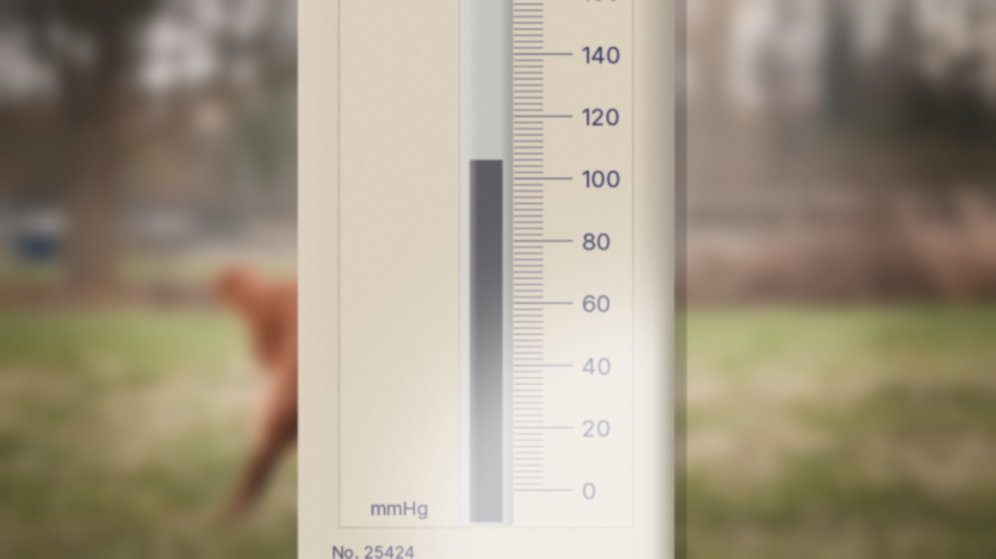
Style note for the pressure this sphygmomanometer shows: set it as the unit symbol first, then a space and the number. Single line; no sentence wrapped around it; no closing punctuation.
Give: mmHg 106
